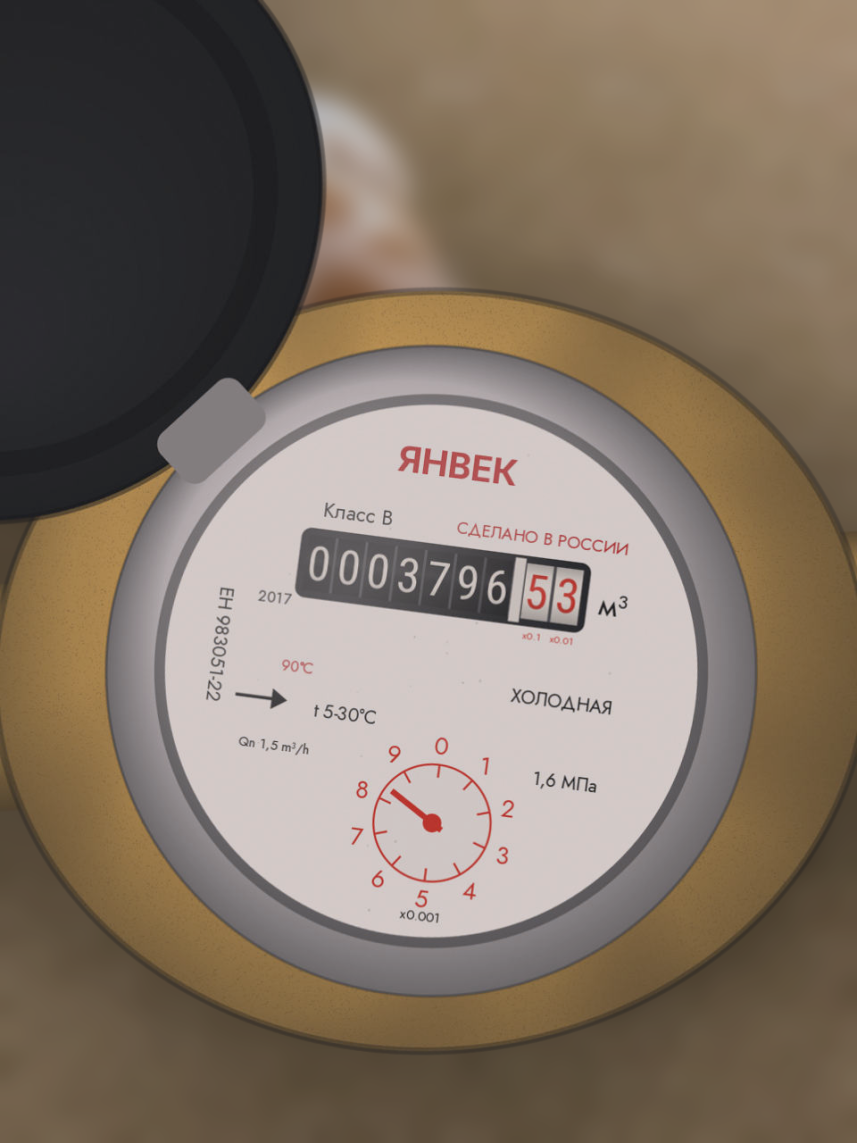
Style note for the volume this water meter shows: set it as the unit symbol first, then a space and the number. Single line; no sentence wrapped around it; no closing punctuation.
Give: m³ 3796.538
